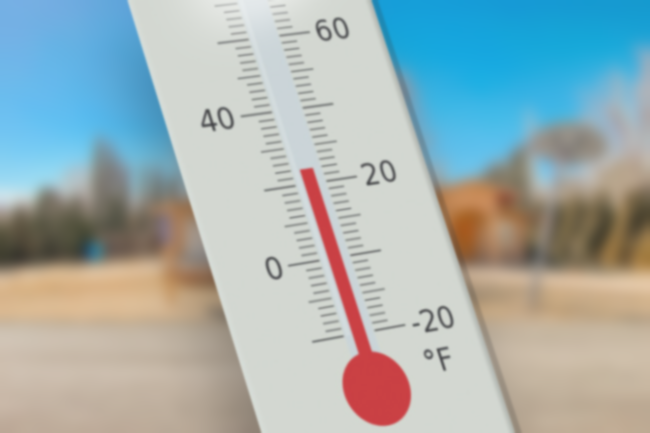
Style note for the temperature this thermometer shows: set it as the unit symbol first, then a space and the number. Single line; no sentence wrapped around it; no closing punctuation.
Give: °F 24
